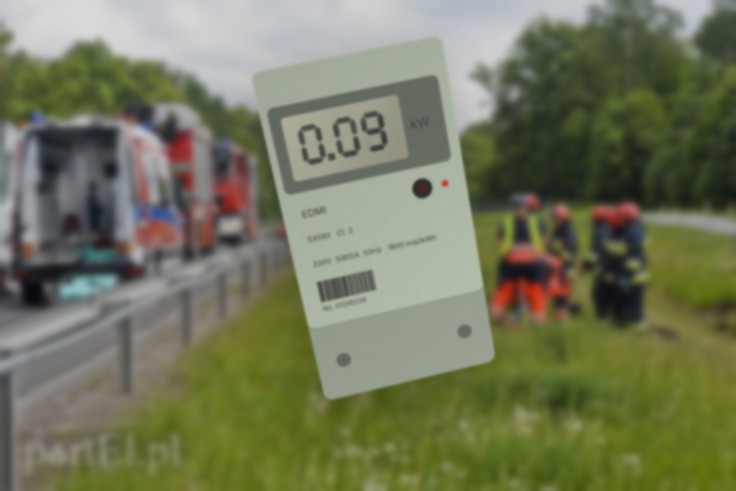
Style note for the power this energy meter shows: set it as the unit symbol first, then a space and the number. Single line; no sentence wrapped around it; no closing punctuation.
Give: kW 0.09
